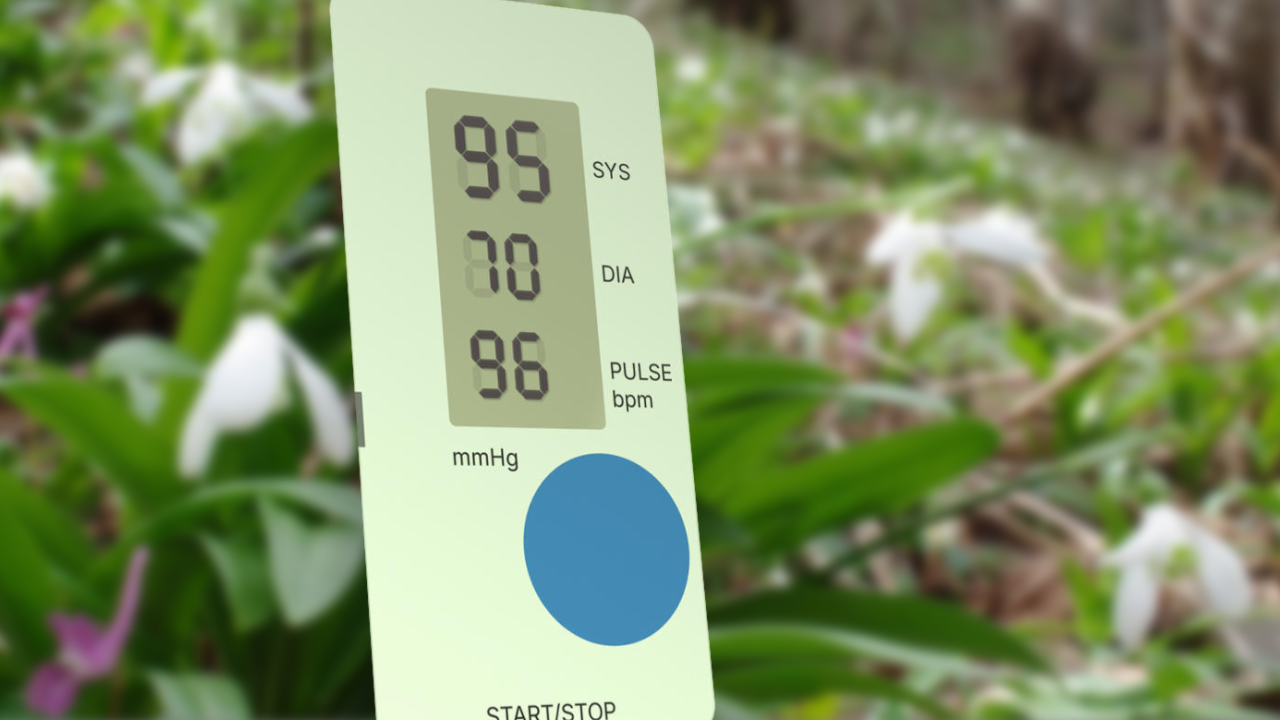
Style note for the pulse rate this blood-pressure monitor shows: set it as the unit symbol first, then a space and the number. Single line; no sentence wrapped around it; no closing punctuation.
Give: bpm 96
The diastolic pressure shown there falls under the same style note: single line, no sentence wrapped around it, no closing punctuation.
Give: mmHg 70
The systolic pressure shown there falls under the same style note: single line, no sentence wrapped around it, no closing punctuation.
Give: mmHg 95
